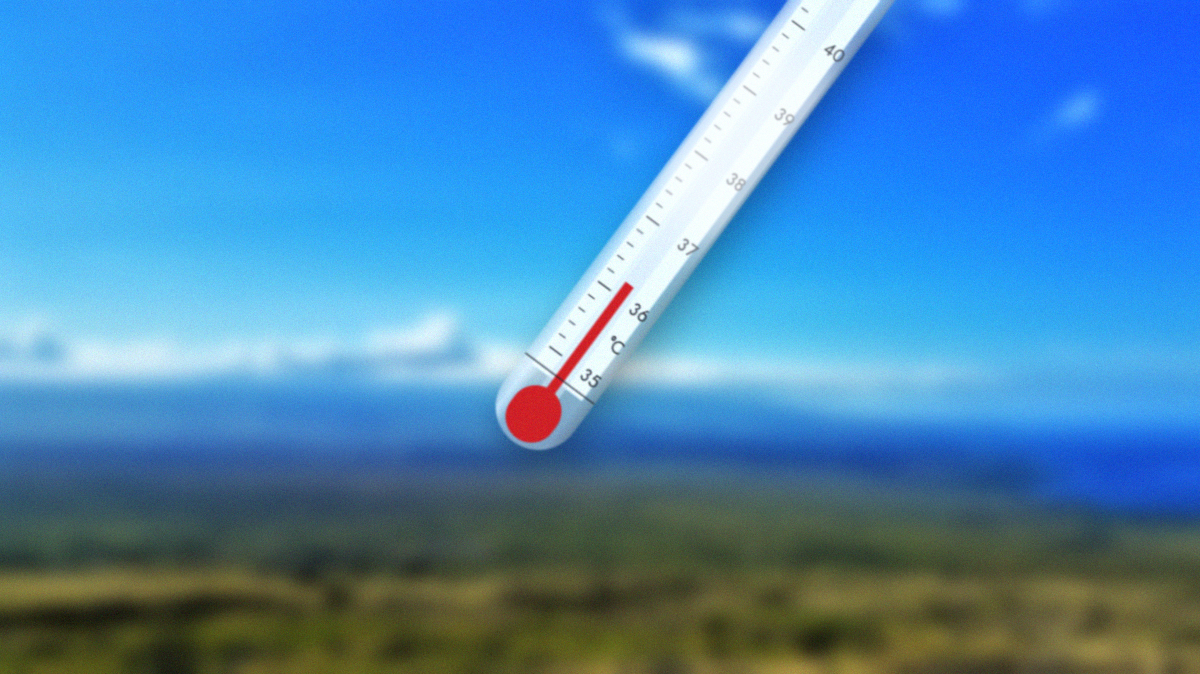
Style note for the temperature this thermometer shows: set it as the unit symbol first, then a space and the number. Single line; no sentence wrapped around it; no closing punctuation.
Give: °C 36.2
